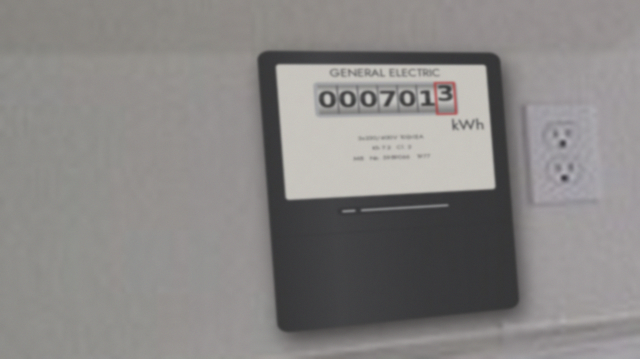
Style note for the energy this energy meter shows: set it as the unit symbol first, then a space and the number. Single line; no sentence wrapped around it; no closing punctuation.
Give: kWh 701.3
